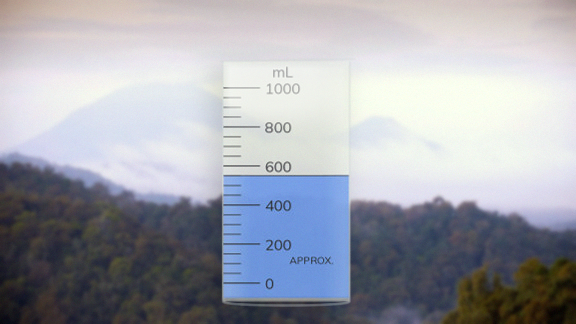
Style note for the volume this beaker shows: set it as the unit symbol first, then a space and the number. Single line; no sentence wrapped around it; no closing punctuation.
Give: mL 550
